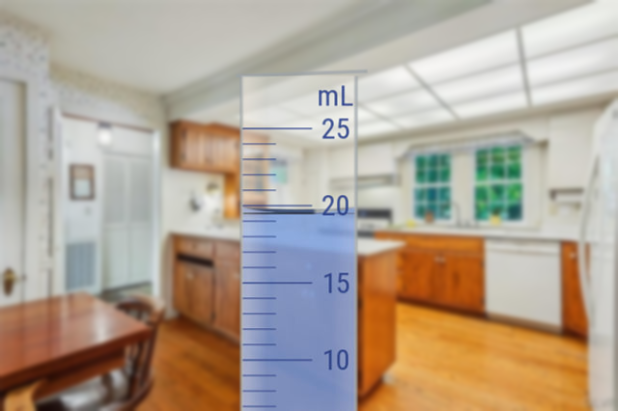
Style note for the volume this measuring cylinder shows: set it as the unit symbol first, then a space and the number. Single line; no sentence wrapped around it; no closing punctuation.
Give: mL 19.5
